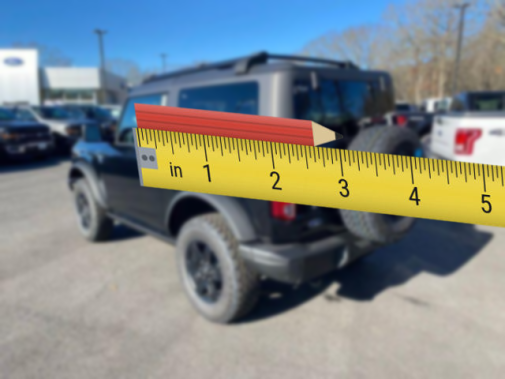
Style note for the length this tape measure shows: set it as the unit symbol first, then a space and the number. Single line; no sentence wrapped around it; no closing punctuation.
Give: in 3.0625
